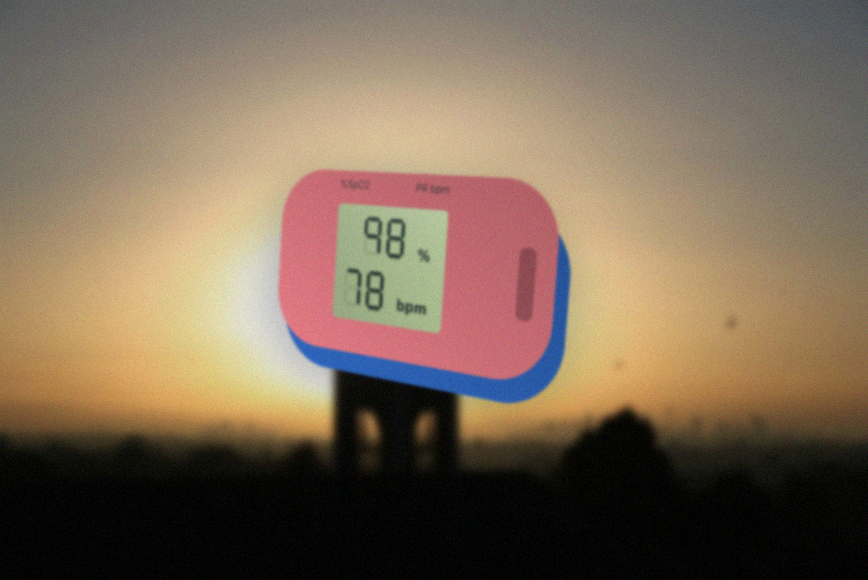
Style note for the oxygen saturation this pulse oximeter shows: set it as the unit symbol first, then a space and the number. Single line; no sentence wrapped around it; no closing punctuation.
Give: % 98
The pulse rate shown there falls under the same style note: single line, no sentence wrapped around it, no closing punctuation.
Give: bpm 78
